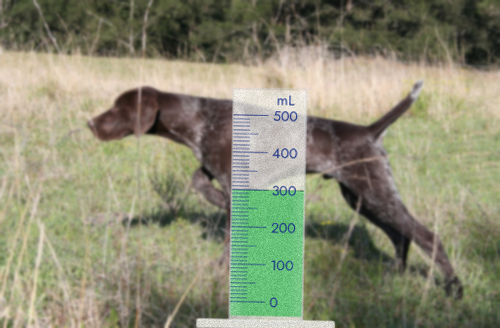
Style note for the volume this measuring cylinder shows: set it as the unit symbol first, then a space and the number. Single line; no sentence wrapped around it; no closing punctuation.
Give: mL 300
